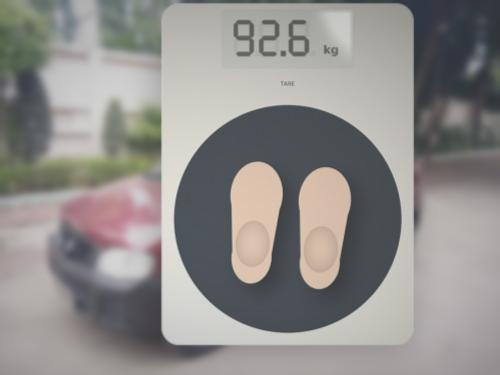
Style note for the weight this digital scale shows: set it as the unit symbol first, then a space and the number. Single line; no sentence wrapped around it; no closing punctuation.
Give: kg 92.6
